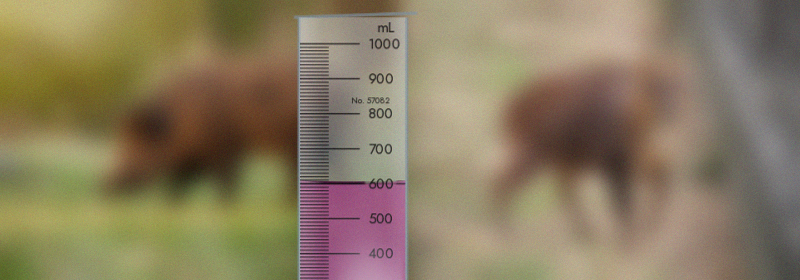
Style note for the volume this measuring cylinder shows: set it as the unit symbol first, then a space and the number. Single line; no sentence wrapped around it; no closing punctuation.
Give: mL 600
